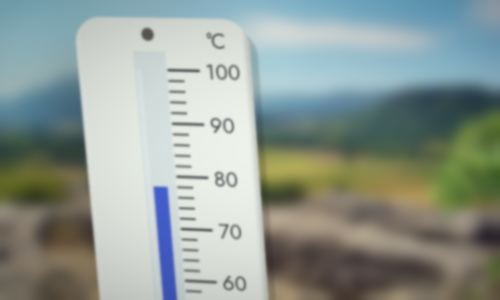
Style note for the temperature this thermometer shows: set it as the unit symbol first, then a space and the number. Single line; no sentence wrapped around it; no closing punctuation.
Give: °C 78
